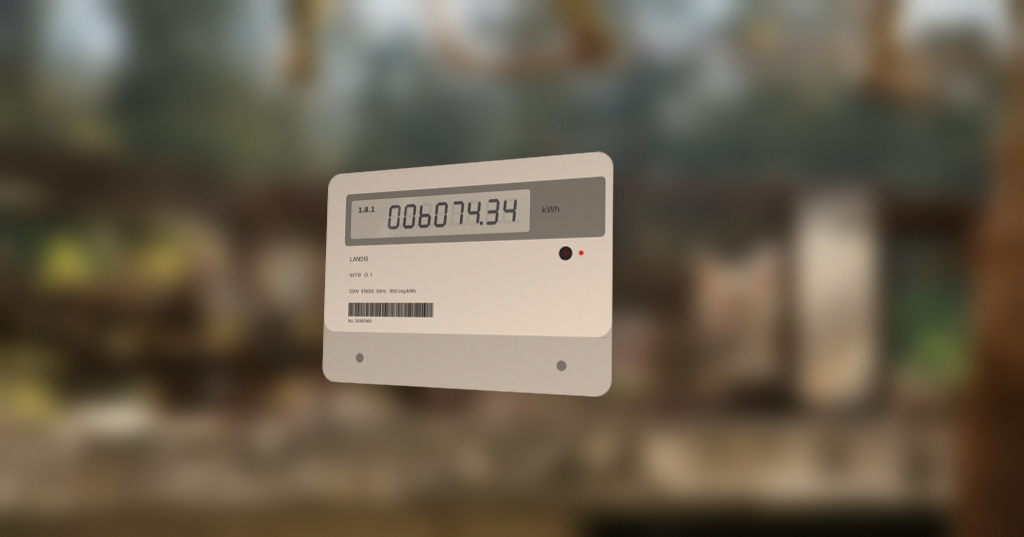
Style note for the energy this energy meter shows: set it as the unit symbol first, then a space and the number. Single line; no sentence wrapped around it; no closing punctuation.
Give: kWh 6074.34
